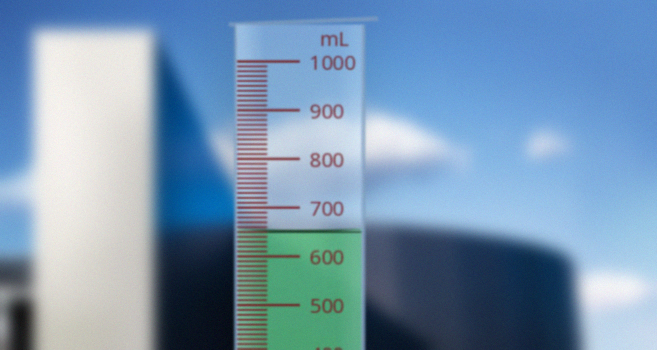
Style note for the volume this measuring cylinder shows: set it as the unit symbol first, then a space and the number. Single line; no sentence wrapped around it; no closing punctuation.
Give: mL 650
